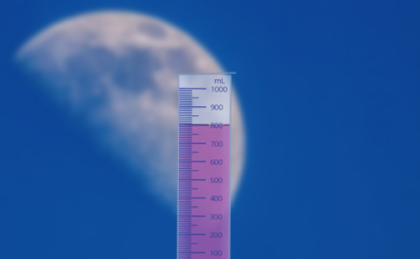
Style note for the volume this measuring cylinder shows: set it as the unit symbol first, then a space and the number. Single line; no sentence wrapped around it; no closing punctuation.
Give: mL 800
